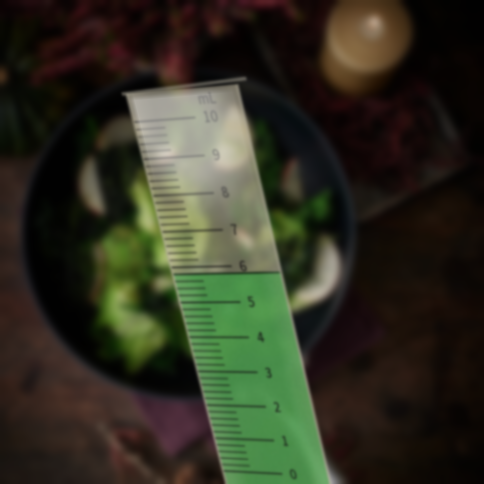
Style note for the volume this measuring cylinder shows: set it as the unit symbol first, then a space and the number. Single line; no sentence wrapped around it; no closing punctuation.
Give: mL 5.8
